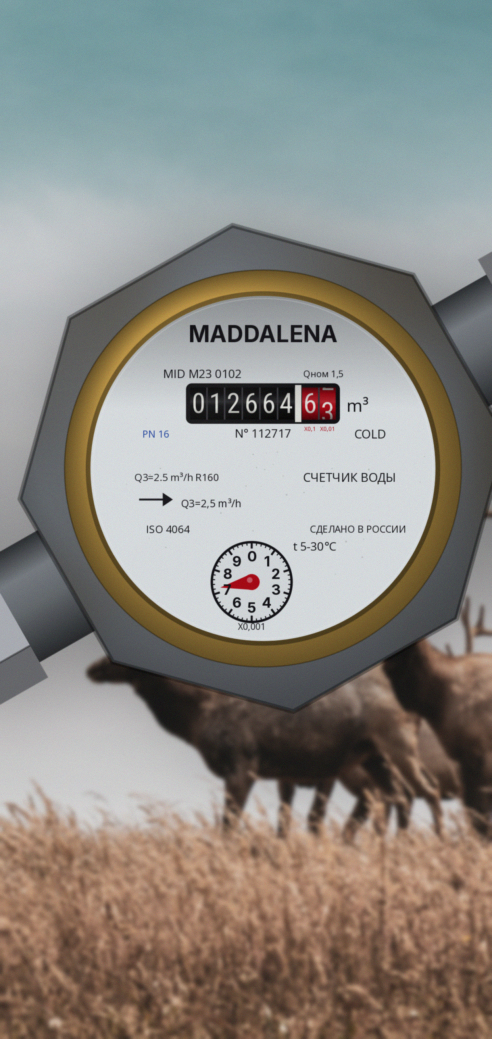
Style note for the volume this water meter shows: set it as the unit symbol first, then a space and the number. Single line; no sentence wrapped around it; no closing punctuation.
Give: m³ 12664.627
